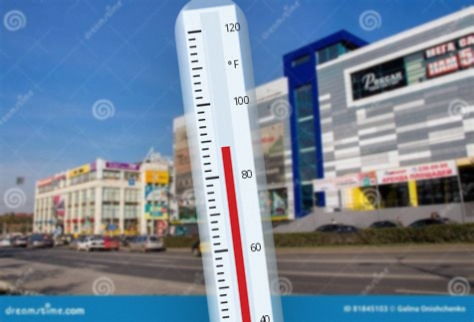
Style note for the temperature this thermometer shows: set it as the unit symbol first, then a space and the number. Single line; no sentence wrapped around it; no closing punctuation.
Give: °F 88
